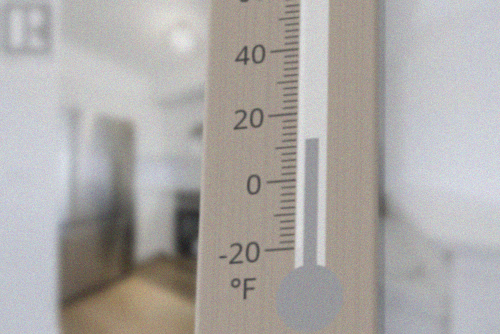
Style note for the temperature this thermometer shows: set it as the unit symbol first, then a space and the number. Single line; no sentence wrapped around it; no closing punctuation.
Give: °F 12
